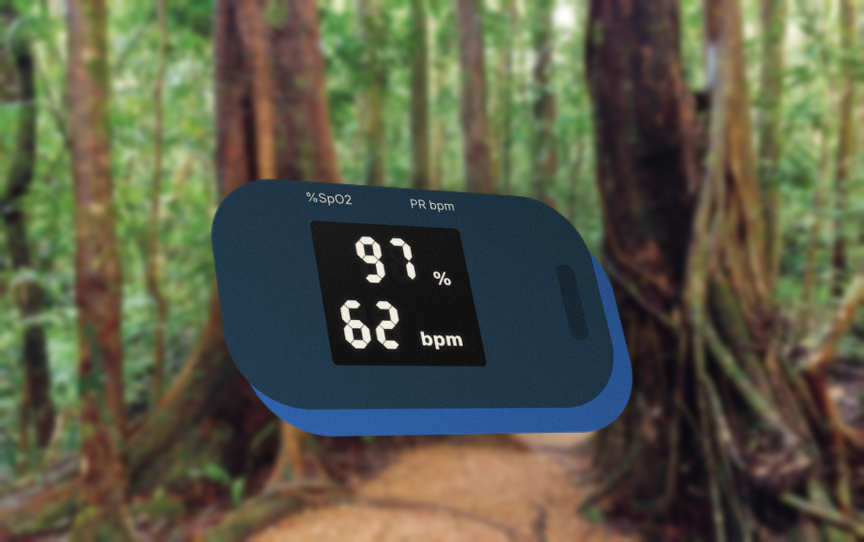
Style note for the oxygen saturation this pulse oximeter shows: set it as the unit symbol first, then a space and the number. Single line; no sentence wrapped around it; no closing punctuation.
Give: % 97
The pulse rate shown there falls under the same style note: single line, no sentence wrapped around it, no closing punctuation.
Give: bpm 62
